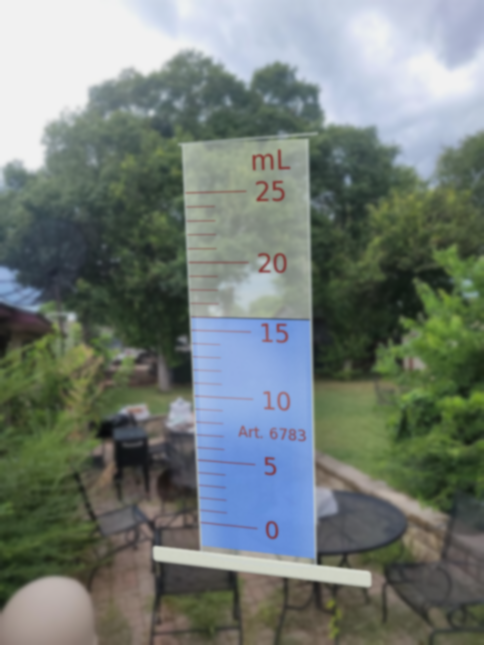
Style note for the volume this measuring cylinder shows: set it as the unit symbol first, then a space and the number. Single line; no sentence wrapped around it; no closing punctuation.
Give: mL 16
